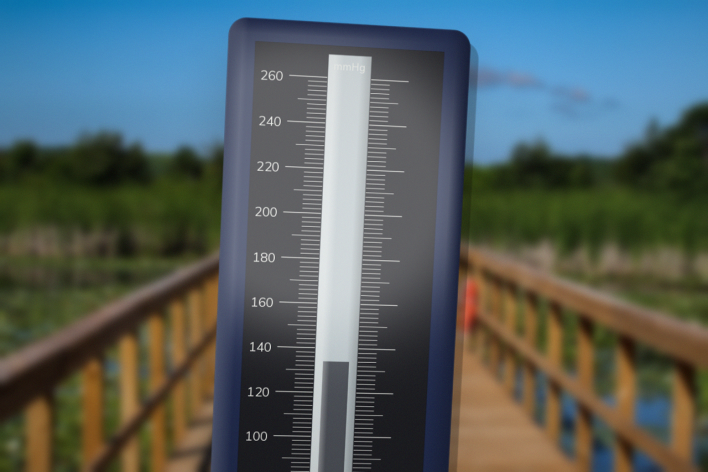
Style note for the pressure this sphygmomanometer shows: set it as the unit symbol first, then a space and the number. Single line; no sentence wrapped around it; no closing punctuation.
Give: mmHg 134
